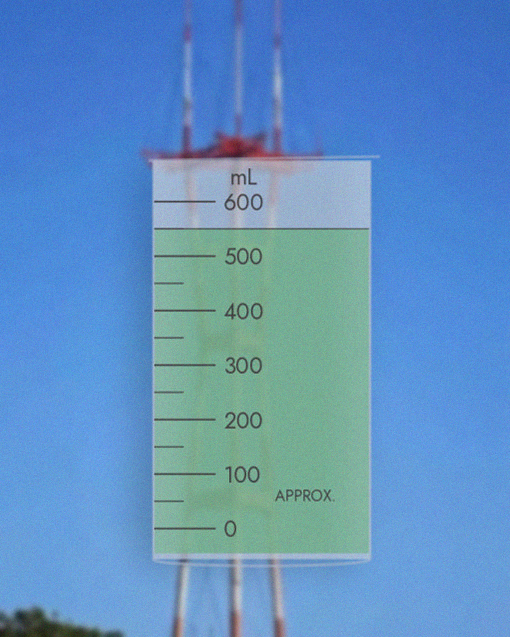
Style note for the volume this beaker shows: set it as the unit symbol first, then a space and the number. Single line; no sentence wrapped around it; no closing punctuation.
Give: mL 550
